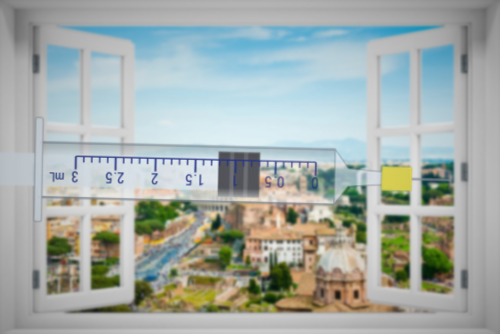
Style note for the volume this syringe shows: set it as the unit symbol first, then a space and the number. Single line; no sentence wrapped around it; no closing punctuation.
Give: mL 0.7
